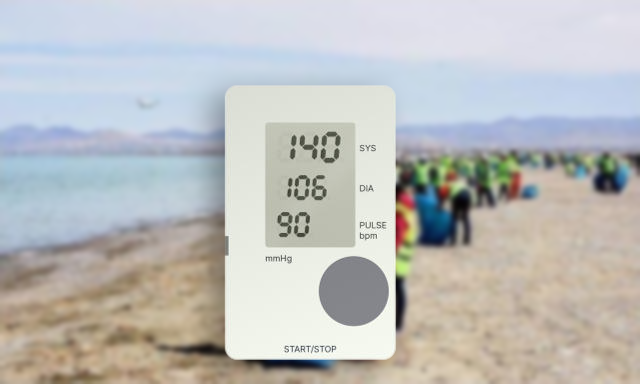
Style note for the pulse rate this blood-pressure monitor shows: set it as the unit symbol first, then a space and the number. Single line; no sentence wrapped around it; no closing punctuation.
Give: bpm 90
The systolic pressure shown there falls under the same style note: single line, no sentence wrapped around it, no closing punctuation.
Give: mmHg 140
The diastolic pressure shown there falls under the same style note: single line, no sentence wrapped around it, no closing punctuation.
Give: mmHg 106
